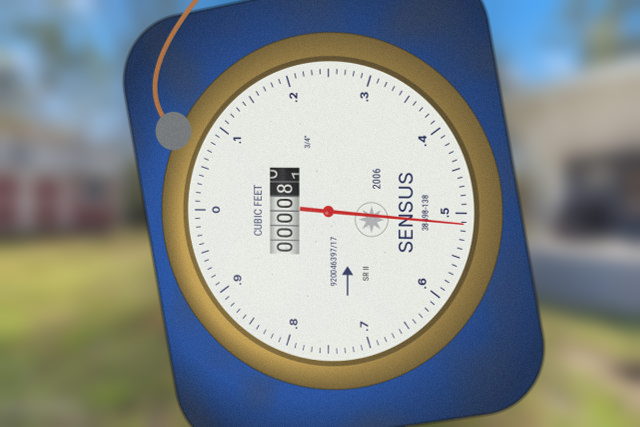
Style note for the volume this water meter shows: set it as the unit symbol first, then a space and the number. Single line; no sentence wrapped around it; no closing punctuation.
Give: ft³ 80.51
